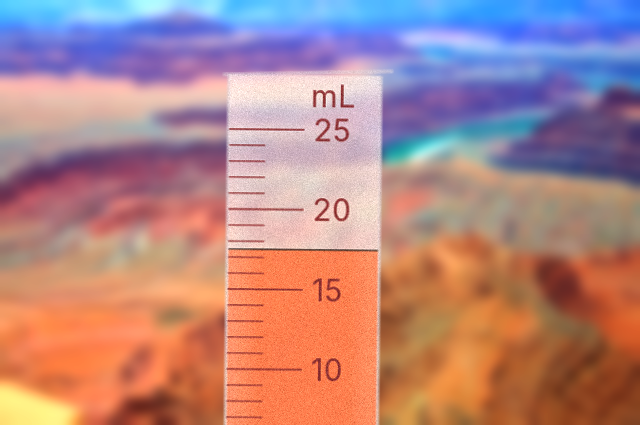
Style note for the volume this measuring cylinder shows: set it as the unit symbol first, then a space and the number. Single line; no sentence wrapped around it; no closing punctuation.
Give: mL 17.5
